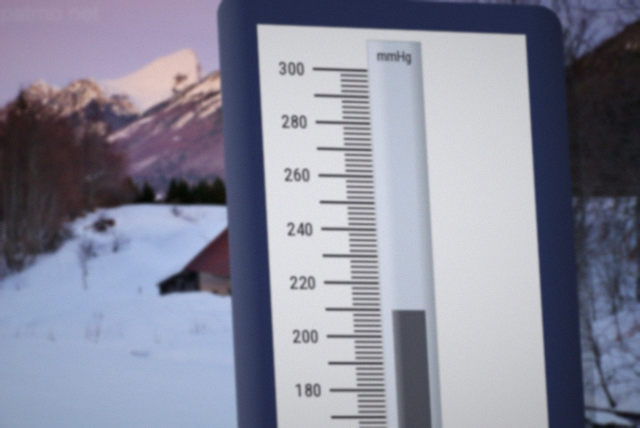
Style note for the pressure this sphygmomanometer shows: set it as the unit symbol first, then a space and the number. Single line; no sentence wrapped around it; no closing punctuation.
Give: mmHg 210
